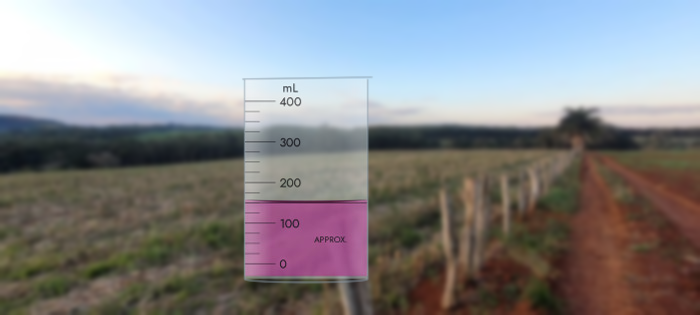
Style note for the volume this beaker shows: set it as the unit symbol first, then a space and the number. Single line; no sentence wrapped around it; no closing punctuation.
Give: mL 150
